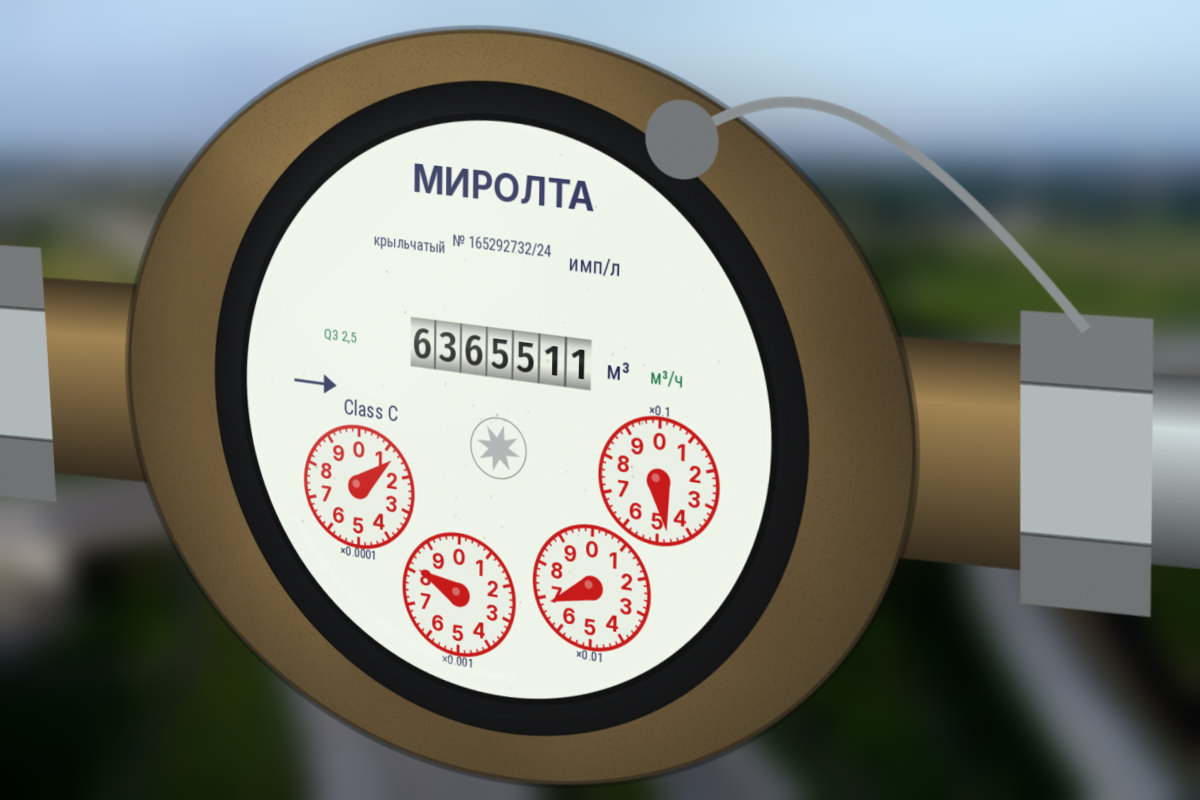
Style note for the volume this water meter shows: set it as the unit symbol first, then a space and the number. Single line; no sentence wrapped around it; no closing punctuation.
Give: m³ 6365511.4681
